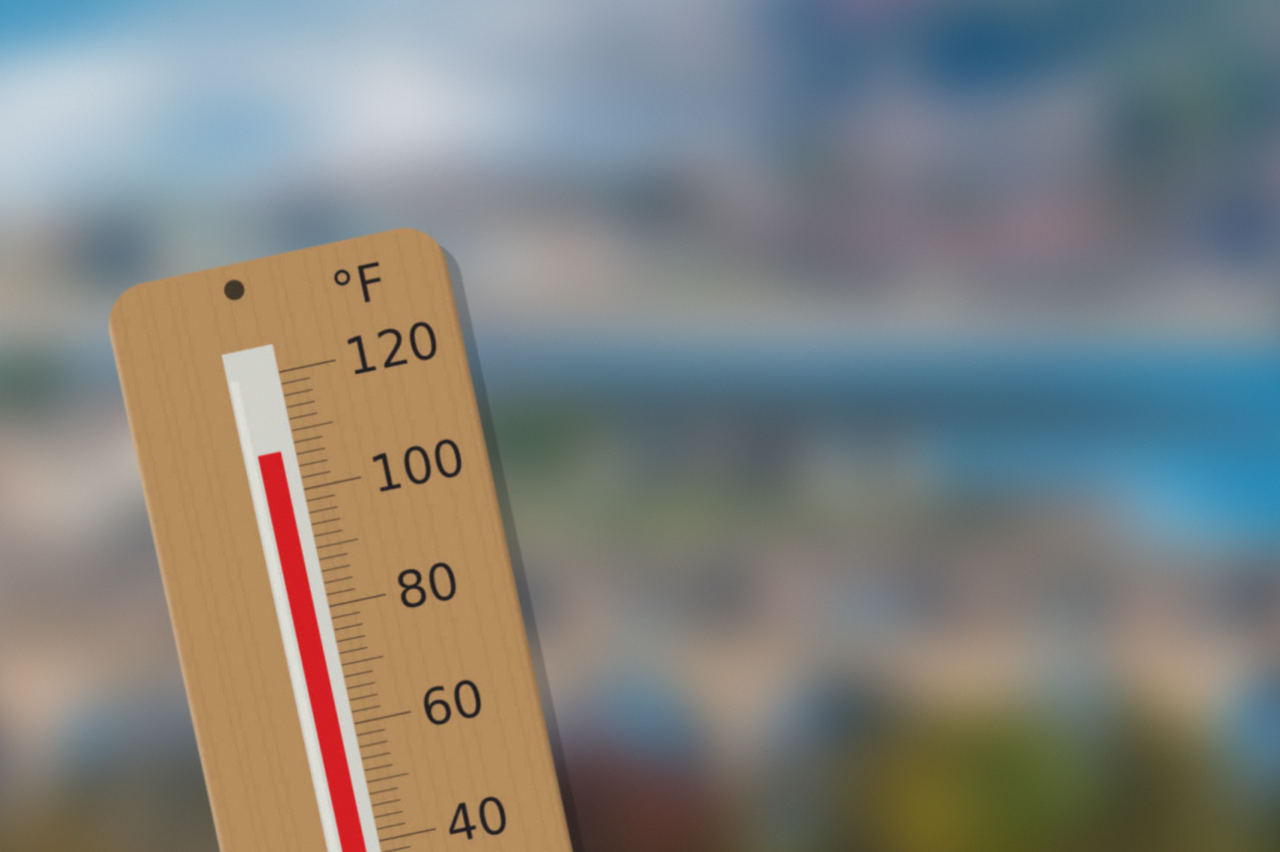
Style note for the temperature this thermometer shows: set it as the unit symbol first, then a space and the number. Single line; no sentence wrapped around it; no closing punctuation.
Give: °F 107
